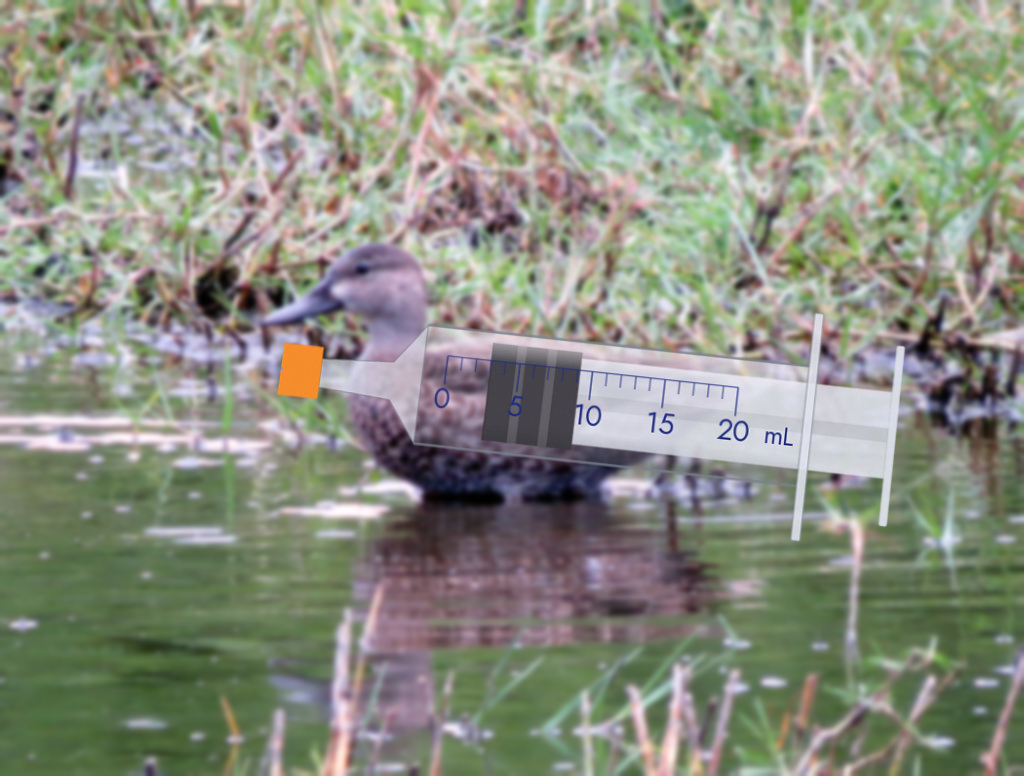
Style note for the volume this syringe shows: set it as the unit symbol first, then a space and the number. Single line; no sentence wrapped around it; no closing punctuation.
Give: mL 3
